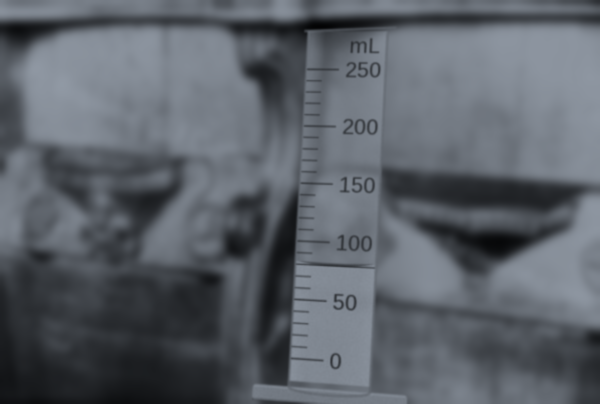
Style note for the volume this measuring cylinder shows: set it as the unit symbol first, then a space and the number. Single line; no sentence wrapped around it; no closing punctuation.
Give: mL 80
